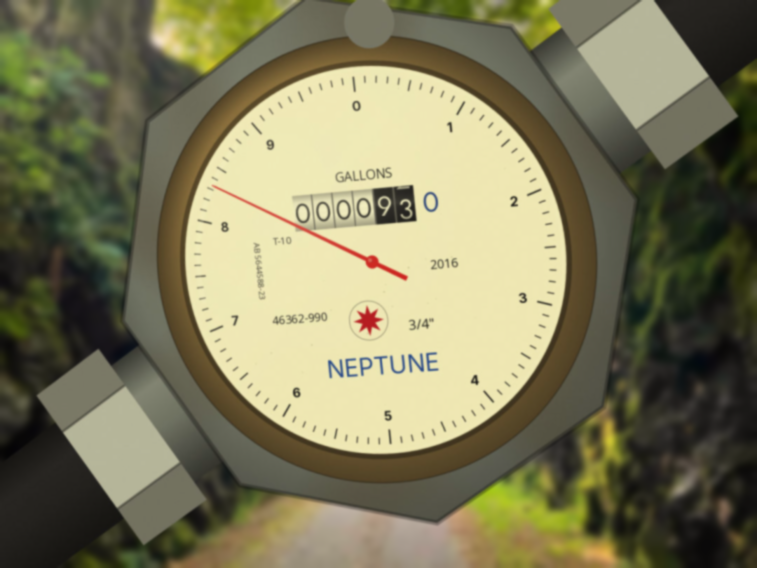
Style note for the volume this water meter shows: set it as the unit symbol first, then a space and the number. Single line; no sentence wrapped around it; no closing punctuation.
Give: gal 928.3
